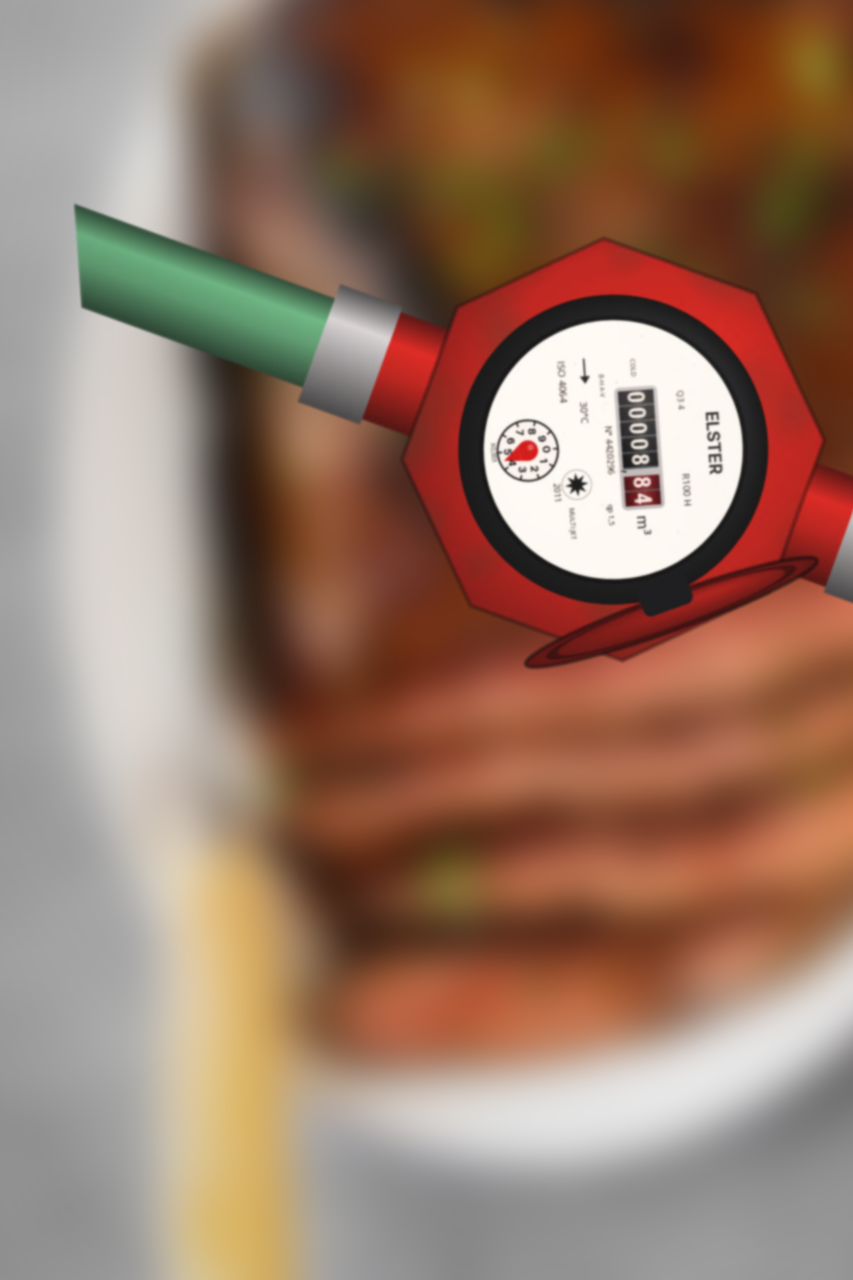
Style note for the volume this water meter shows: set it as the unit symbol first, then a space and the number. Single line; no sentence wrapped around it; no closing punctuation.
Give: m³ 8.844
